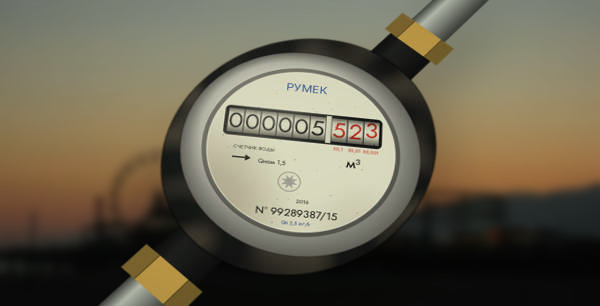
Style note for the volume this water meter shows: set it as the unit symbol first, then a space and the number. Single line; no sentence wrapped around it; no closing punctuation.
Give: m³ 5.523
